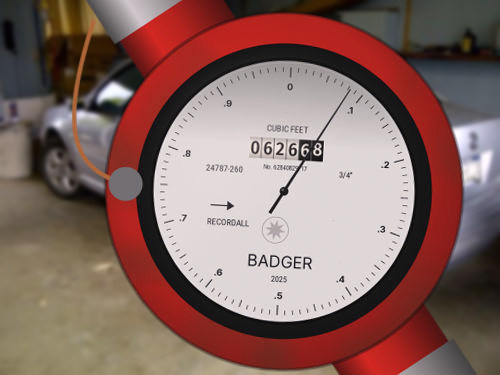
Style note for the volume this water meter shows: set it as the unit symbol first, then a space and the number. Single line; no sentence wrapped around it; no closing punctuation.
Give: ft³ 62668.08
